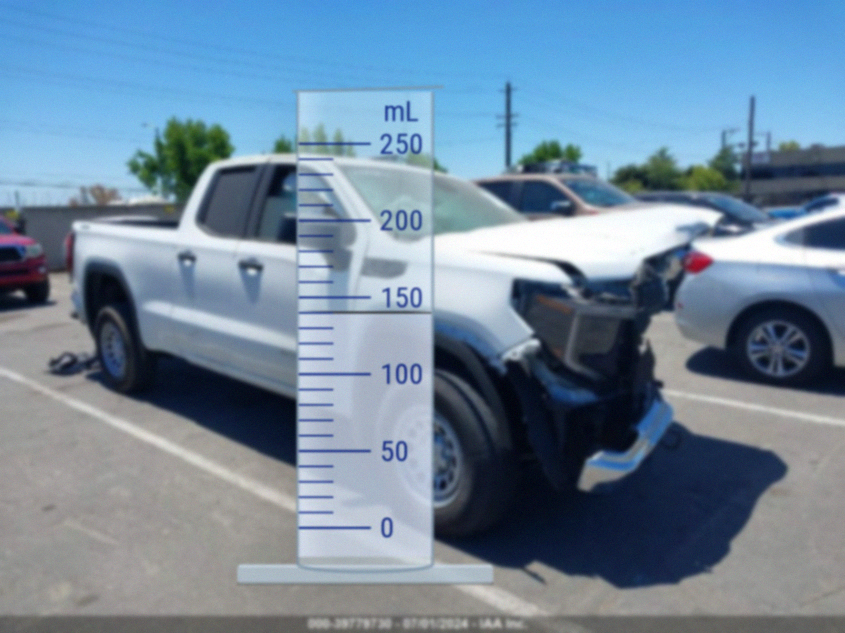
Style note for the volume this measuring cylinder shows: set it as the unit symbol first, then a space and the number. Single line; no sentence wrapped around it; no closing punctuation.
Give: mL 140
